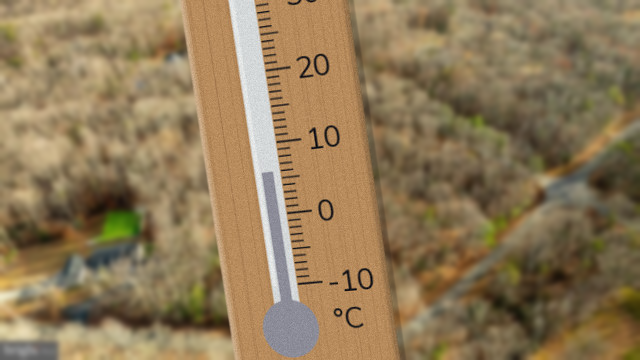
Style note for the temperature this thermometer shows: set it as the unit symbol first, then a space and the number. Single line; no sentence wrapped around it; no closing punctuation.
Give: °C 6
